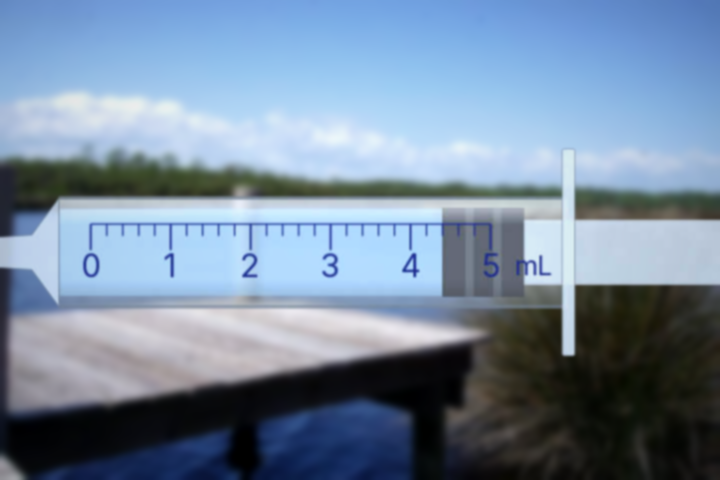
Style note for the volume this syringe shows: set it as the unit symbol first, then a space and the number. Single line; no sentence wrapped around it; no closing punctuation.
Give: mL 4.4
